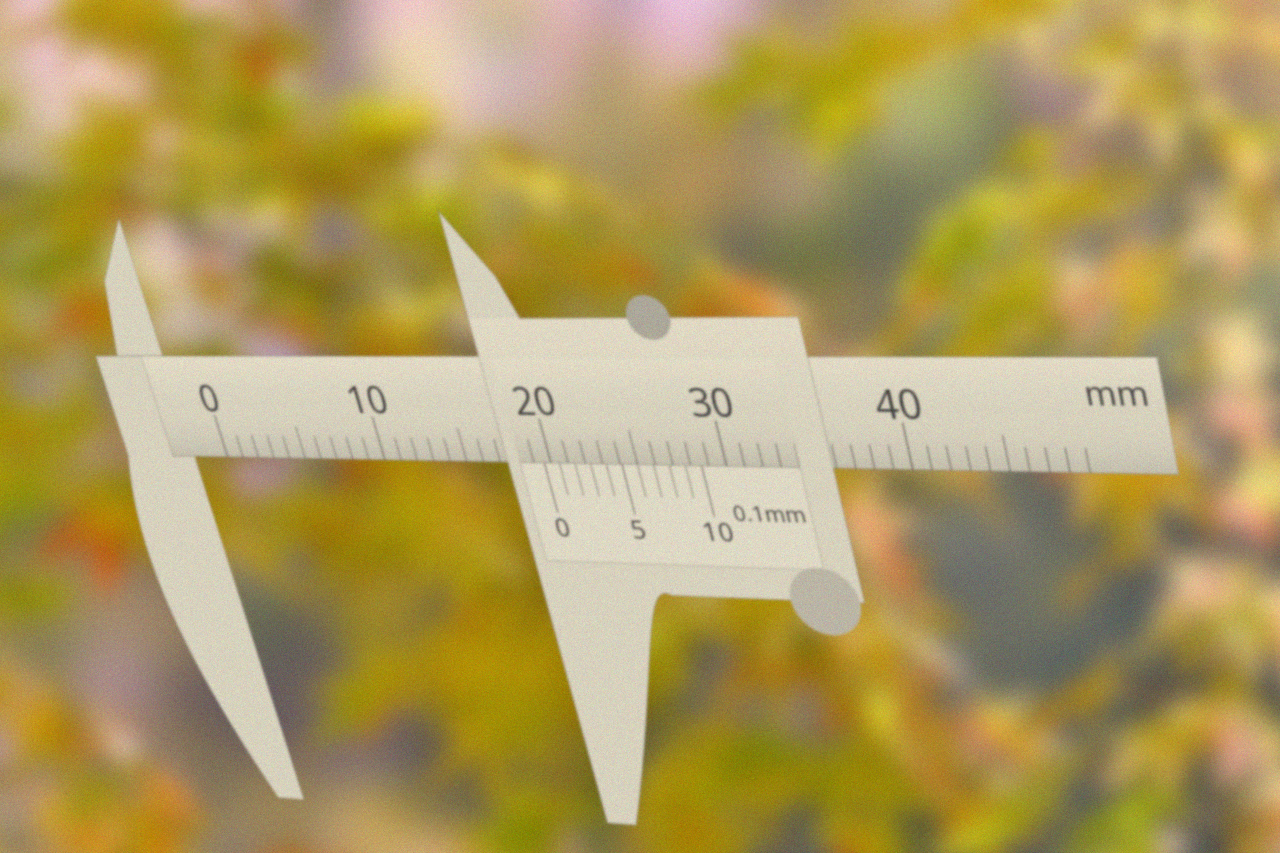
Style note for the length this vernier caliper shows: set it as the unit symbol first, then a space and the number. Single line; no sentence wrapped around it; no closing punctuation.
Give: mm 19.6
